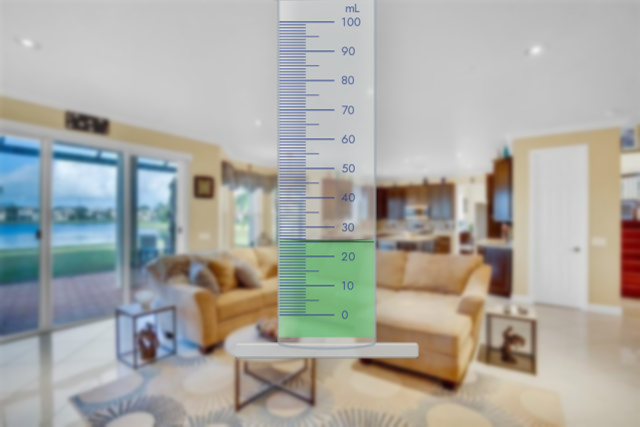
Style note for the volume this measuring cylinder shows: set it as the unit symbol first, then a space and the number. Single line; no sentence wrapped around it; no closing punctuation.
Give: mL 25
